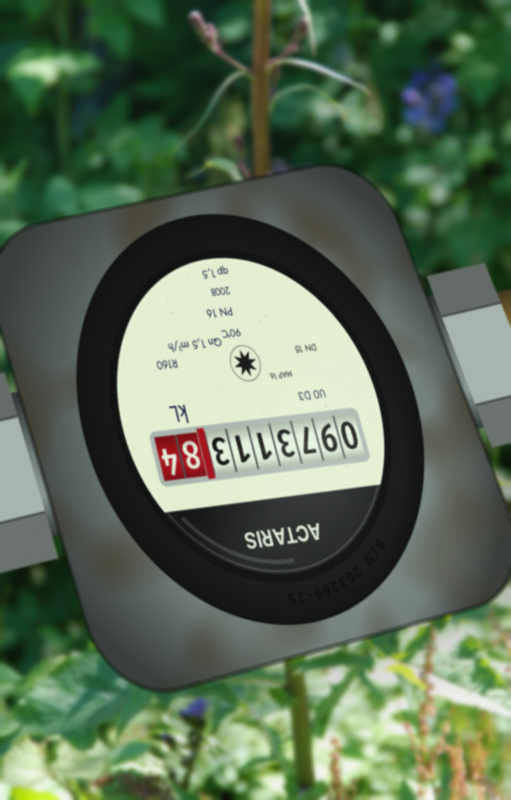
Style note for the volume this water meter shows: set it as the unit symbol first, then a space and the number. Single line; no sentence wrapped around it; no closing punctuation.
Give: kL 973113.84
